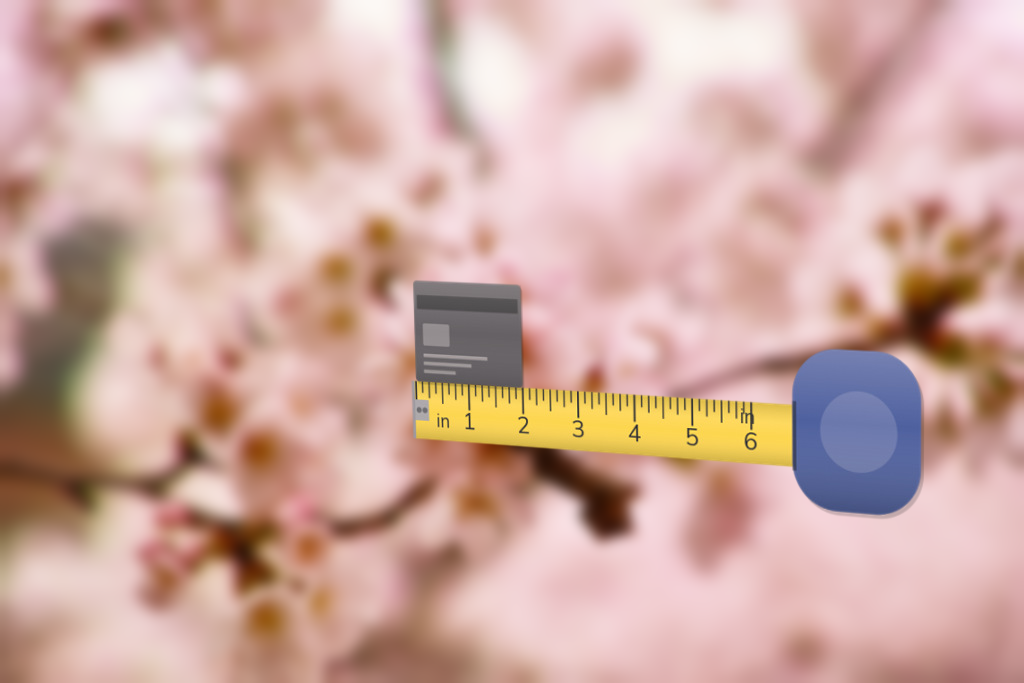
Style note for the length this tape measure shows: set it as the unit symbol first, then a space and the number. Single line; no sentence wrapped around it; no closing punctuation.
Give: in 2
